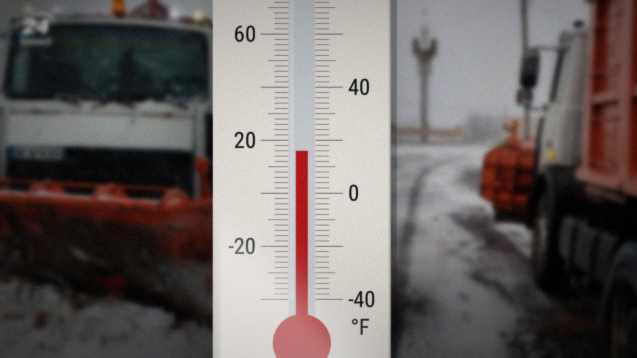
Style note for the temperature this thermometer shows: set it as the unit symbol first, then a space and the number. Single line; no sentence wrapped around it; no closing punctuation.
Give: °F 16
